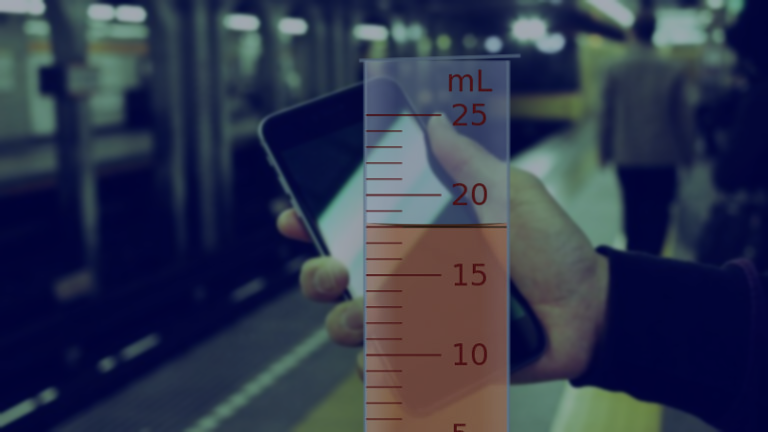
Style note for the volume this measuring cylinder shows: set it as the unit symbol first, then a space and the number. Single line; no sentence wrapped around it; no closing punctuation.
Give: mL 18
